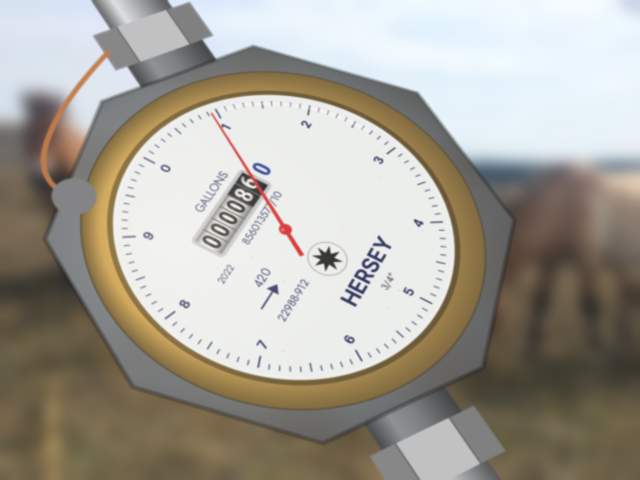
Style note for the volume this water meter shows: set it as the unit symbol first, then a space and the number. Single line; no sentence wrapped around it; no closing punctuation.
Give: gal 860.9
